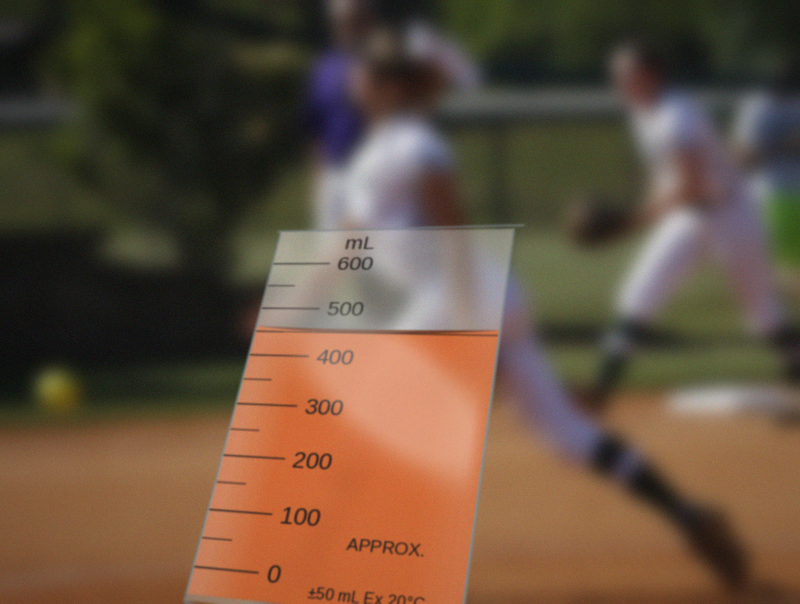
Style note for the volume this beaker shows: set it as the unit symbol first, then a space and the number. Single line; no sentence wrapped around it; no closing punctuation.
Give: mL 450
